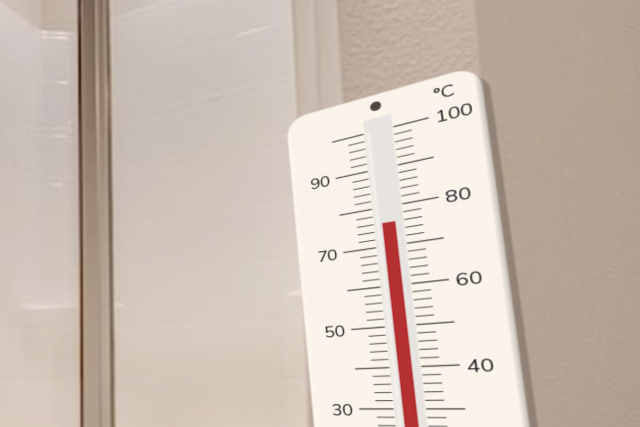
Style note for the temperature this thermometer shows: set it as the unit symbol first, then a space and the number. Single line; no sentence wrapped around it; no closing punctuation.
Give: °C 76
